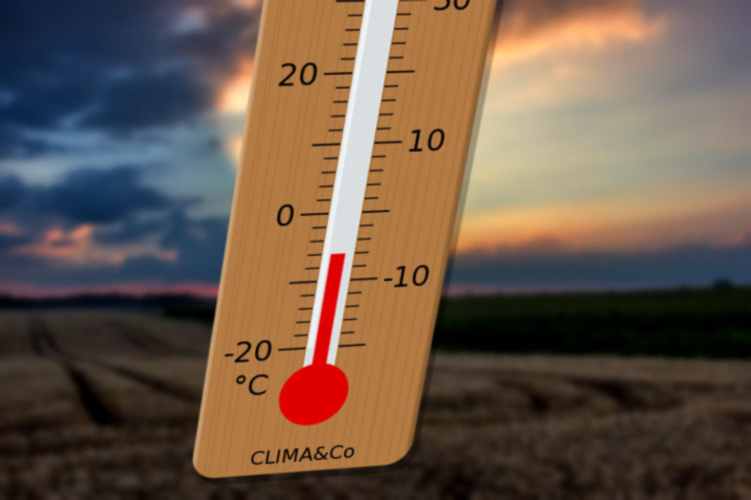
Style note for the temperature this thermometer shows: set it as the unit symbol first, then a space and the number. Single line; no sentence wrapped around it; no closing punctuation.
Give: °C -6
